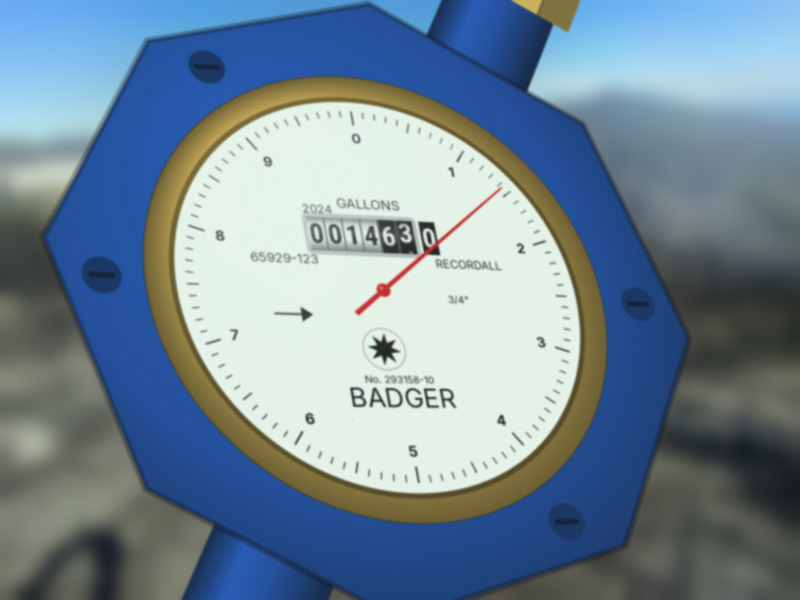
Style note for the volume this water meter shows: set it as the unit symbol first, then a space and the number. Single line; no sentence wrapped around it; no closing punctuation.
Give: gal 14631.4
